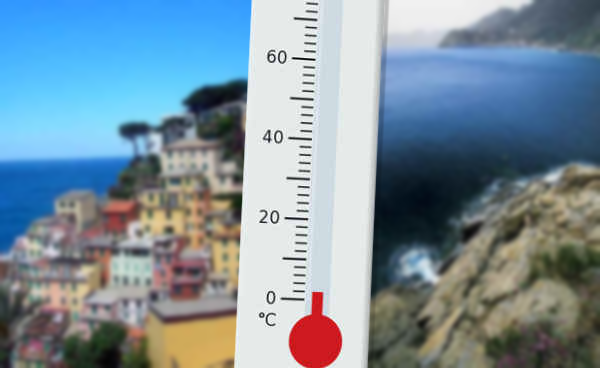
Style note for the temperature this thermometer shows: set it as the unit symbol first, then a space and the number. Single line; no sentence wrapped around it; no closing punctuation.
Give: °C 2
